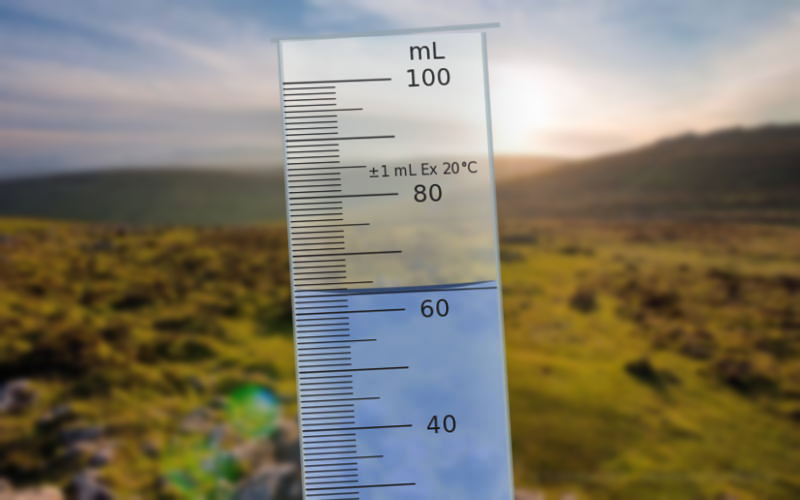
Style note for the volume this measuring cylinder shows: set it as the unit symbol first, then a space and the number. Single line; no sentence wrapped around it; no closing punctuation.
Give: mL 63
